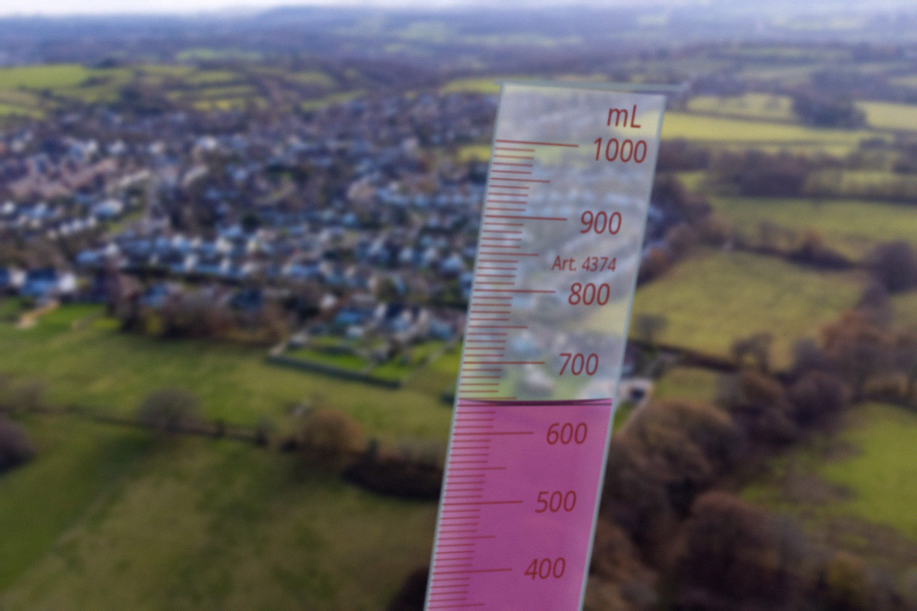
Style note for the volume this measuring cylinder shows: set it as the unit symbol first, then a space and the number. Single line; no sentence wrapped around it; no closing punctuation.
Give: mL 640
